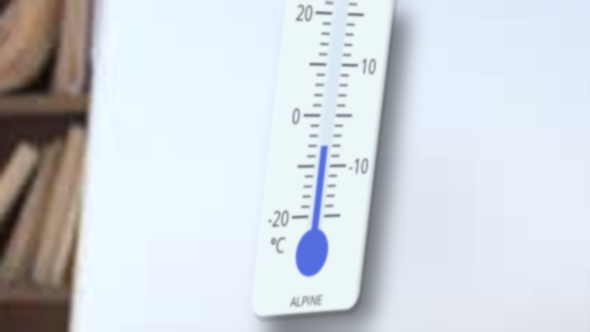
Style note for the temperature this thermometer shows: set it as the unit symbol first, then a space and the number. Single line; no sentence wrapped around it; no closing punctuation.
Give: °C -6
